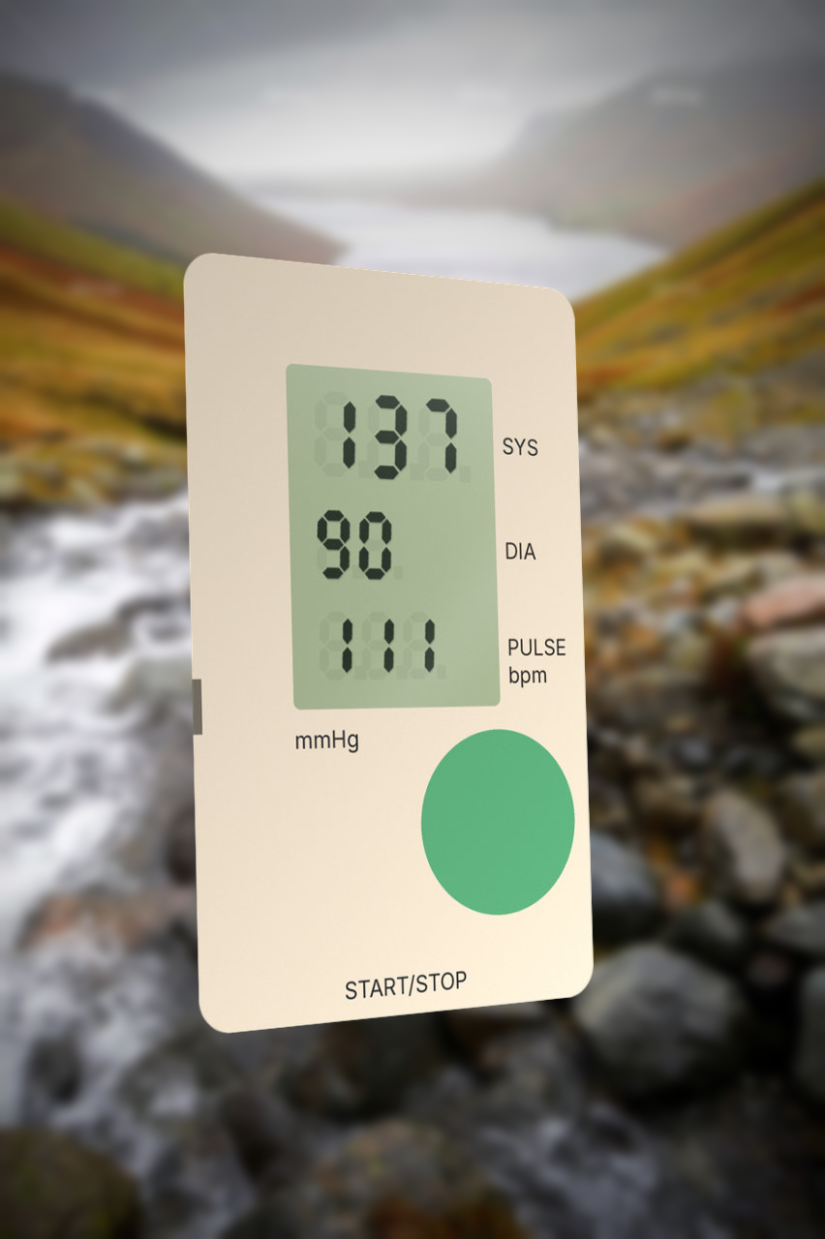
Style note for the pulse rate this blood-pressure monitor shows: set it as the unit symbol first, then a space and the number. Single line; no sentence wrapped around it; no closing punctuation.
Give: bpm 111
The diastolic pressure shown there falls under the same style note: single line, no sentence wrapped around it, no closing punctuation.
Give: mmHg 90
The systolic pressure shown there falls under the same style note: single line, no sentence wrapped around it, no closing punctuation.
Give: mmHg 137
